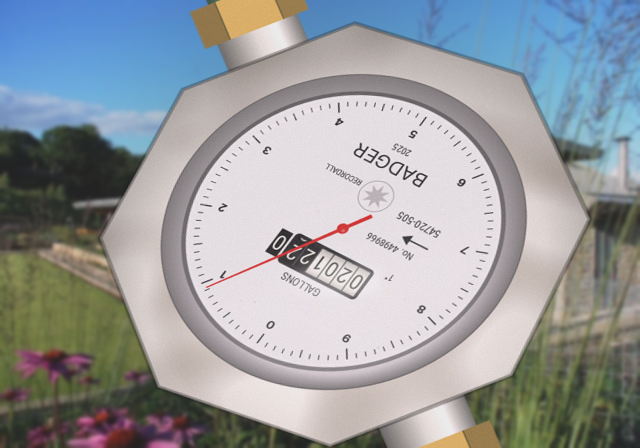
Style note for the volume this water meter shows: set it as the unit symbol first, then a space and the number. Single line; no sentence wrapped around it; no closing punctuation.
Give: gal 201220.9
